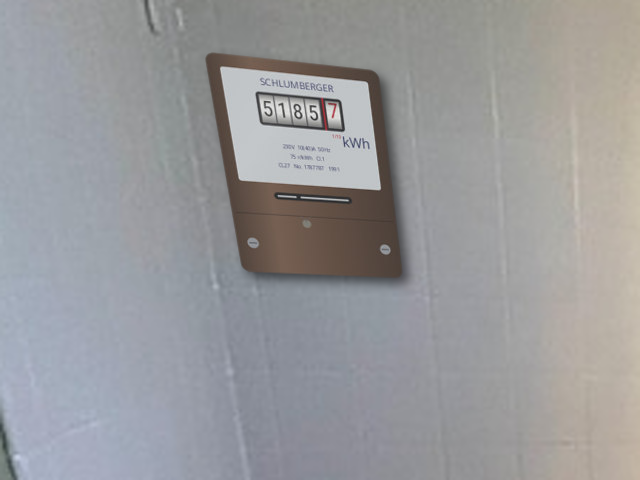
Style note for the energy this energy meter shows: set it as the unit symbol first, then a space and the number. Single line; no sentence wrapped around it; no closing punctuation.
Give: kWh 5185.7
